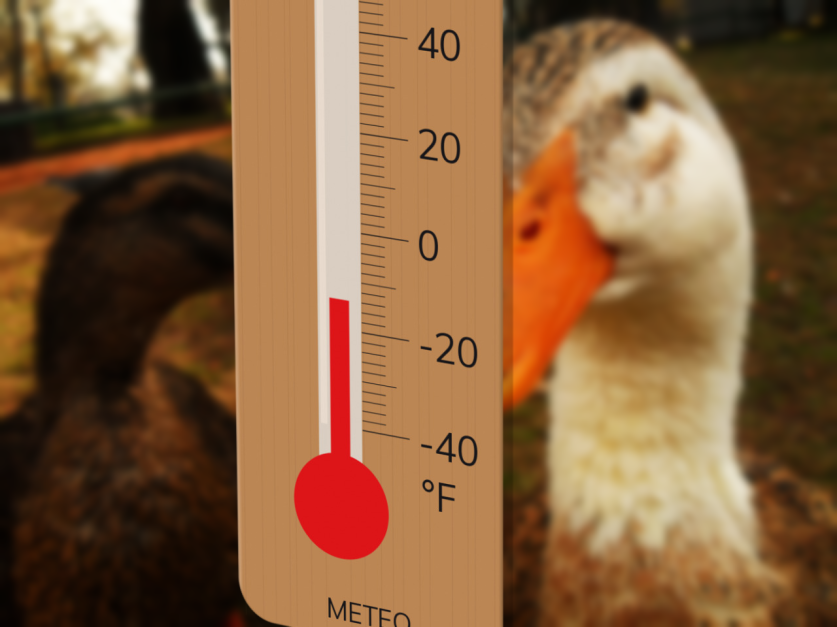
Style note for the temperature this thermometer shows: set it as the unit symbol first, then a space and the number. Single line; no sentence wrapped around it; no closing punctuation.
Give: °F -14
